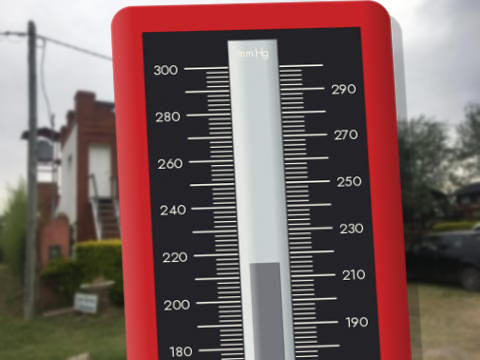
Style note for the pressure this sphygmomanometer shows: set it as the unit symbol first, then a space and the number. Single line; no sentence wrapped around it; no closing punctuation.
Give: mmHg 216
